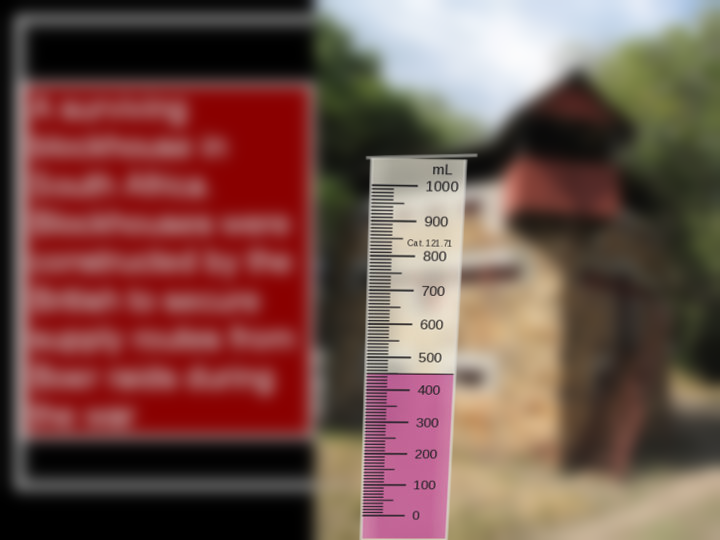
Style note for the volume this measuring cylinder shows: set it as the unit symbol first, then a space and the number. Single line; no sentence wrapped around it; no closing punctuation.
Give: mL 450
